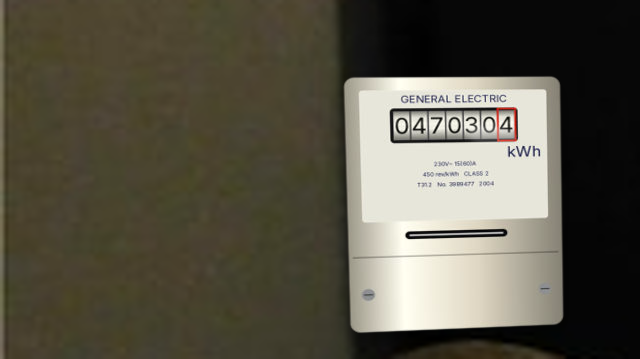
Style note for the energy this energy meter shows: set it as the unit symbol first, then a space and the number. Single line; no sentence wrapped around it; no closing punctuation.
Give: kWh 47030.4
